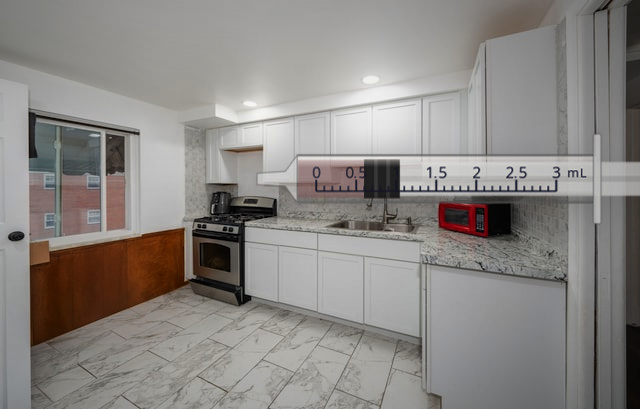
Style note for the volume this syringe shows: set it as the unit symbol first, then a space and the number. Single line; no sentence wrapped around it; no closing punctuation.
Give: mL 0.6
